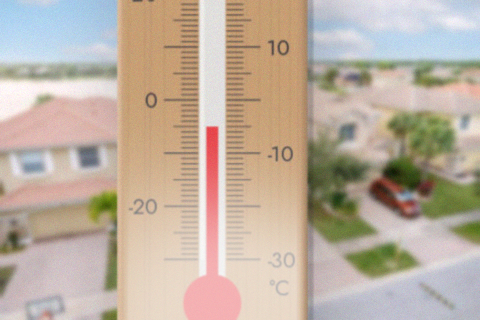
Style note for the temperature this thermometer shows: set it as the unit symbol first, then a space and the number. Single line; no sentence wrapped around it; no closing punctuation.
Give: °C -5
